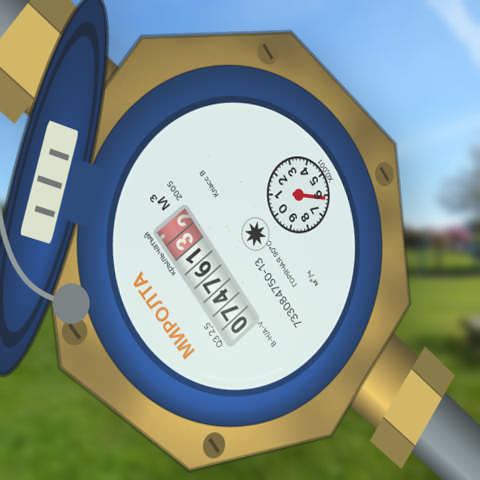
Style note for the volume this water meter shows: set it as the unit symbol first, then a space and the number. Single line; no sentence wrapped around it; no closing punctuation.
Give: m³ 74761.316
